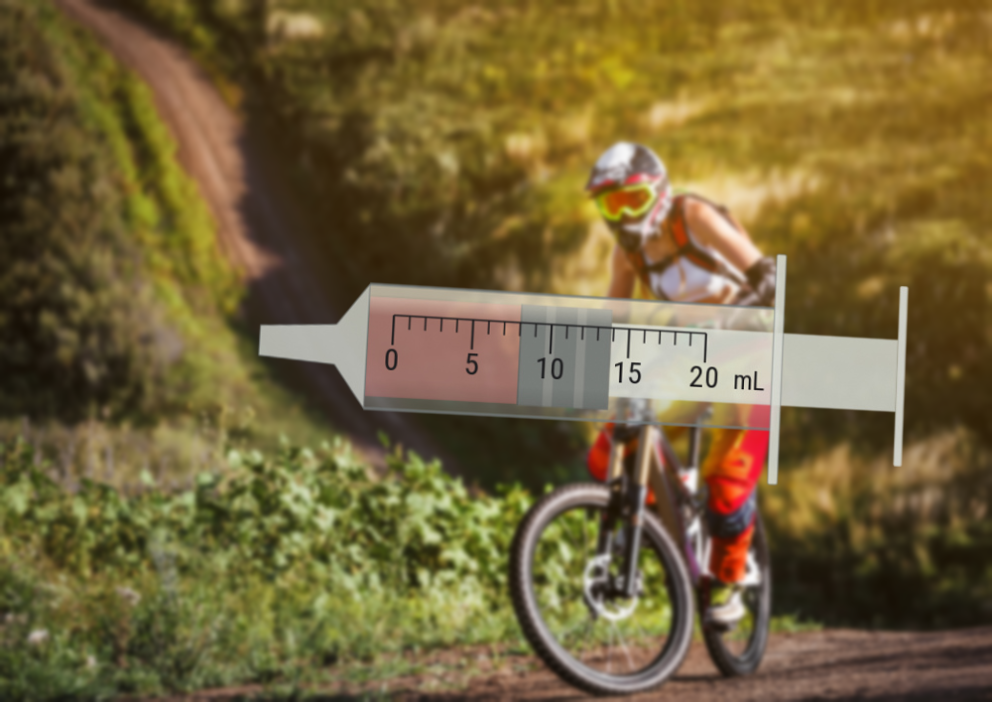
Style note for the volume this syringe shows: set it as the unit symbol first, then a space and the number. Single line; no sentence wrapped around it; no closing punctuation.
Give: mL 8
